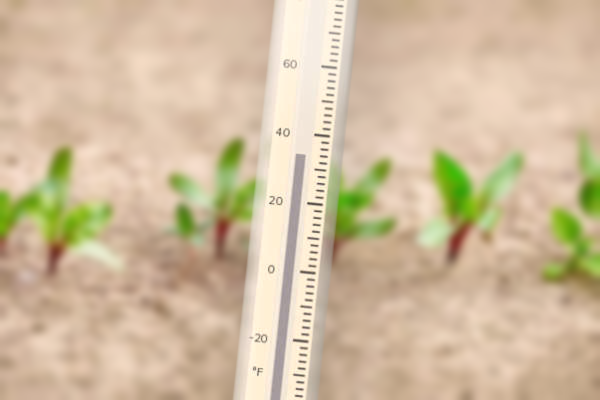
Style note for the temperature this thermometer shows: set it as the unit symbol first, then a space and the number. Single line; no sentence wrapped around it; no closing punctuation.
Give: °F 34
